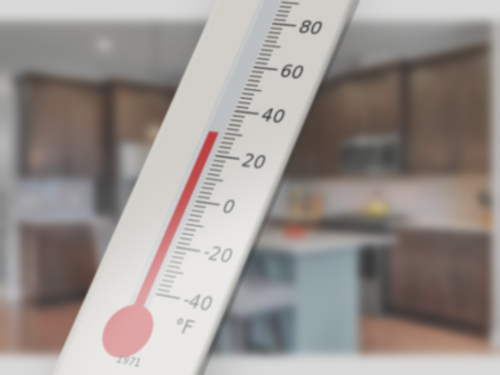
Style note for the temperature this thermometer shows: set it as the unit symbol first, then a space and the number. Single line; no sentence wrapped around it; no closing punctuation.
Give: °F 30
